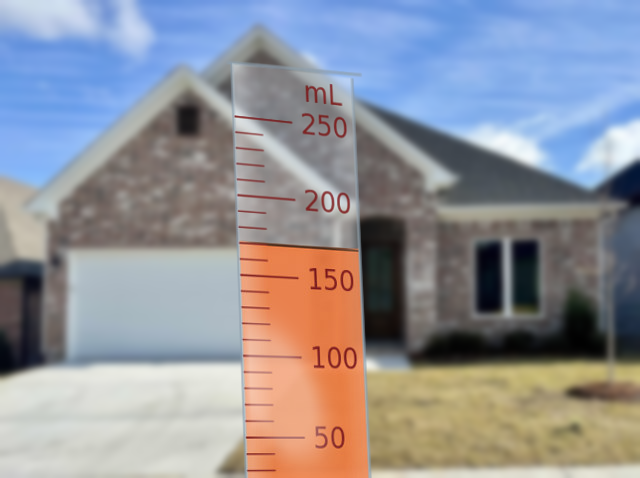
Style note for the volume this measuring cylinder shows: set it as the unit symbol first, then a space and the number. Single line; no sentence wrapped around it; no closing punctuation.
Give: mL 170
